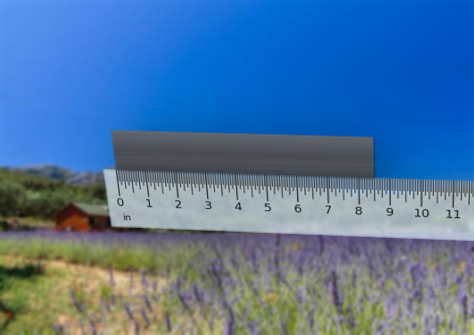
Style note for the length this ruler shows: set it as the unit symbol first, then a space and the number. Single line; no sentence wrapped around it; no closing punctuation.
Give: in 8.5
